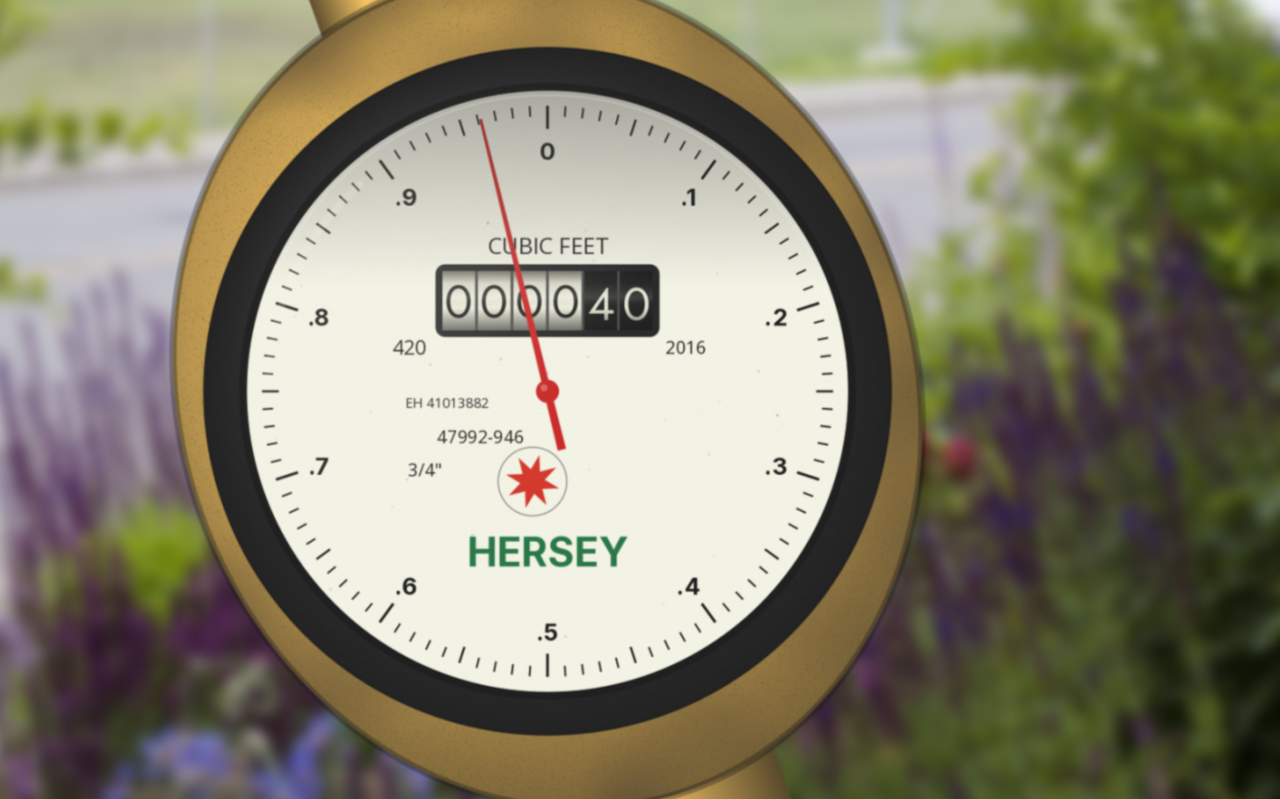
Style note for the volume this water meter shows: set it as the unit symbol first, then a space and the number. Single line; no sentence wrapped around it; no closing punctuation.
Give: ft³ 39.96
